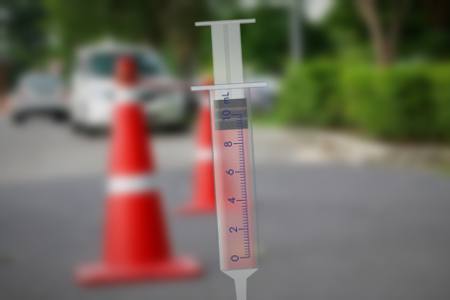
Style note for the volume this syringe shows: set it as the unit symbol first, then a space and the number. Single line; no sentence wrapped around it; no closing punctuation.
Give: mL 9
